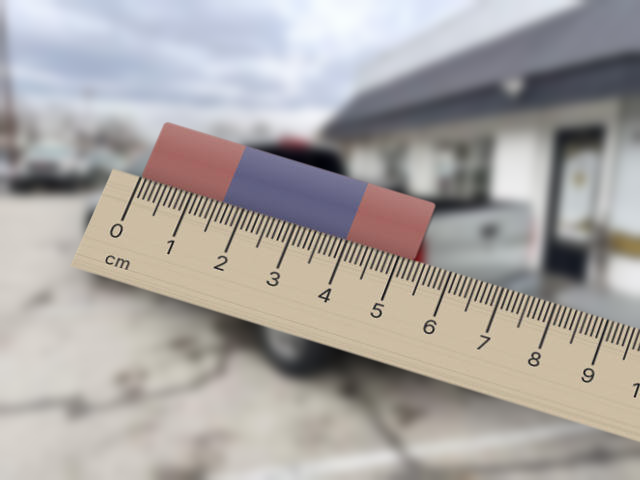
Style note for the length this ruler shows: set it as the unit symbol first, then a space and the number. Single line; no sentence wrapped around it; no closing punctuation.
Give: cm 5.3
